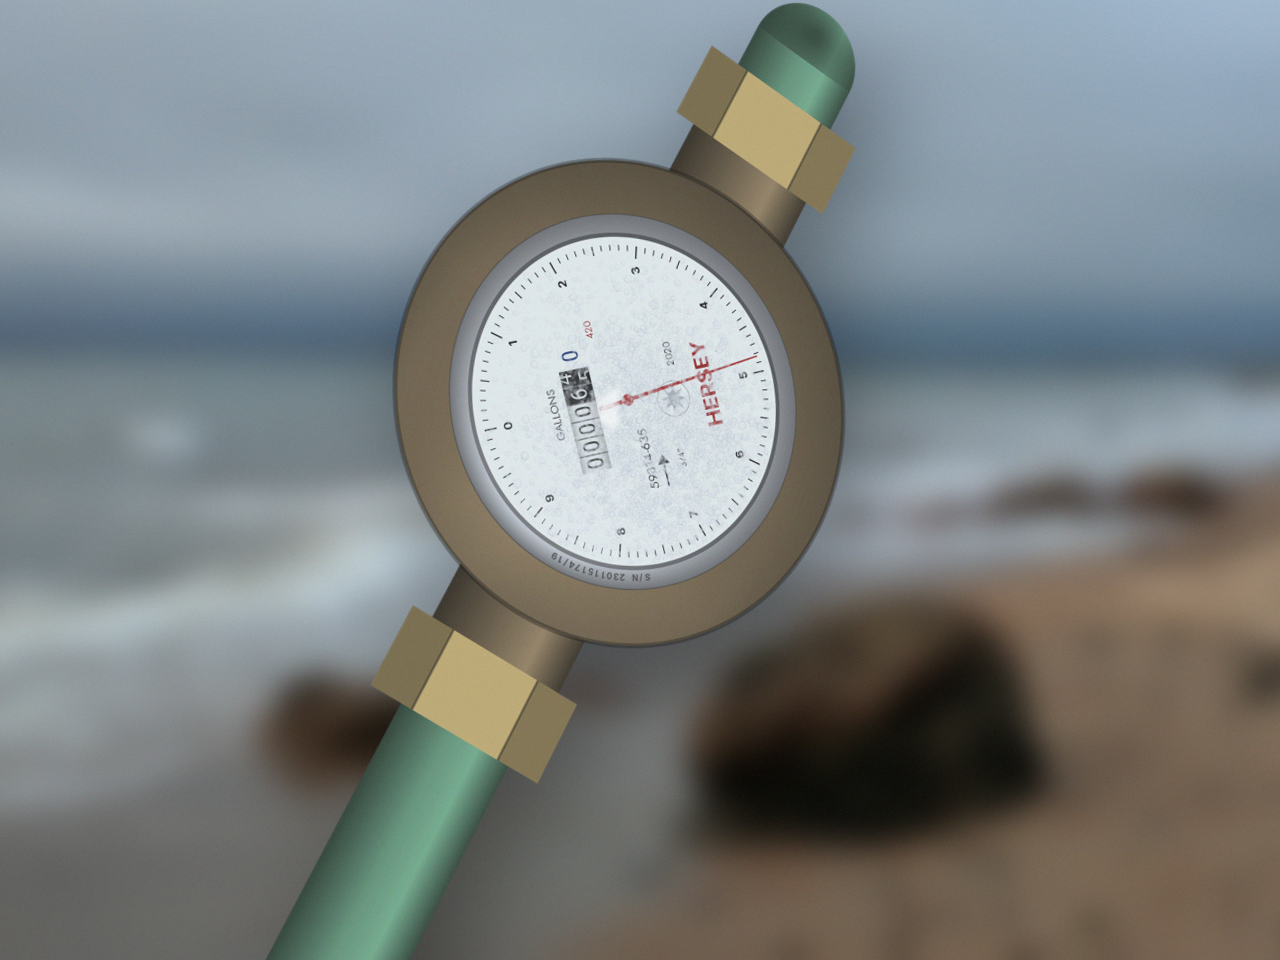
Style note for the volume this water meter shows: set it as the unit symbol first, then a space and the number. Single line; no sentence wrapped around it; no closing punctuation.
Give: gal 644.8
